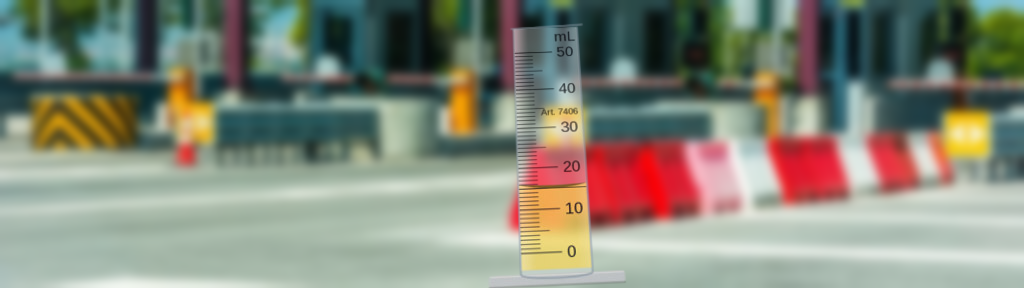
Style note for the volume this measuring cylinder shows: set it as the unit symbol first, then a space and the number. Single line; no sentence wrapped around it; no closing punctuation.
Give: mL 15
